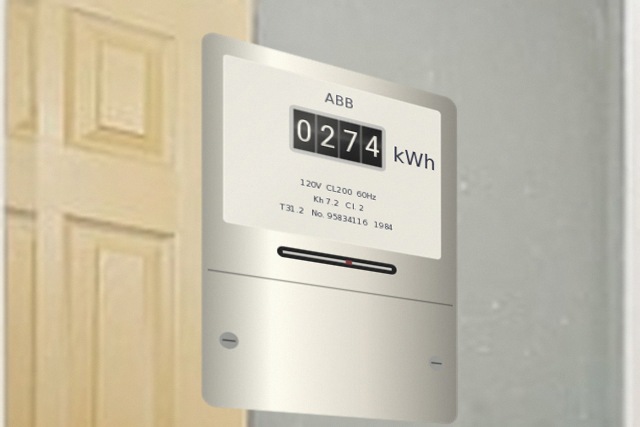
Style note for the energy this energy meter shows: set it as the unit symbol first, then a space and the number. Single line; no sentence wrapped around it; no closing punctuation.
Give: kWh 274
